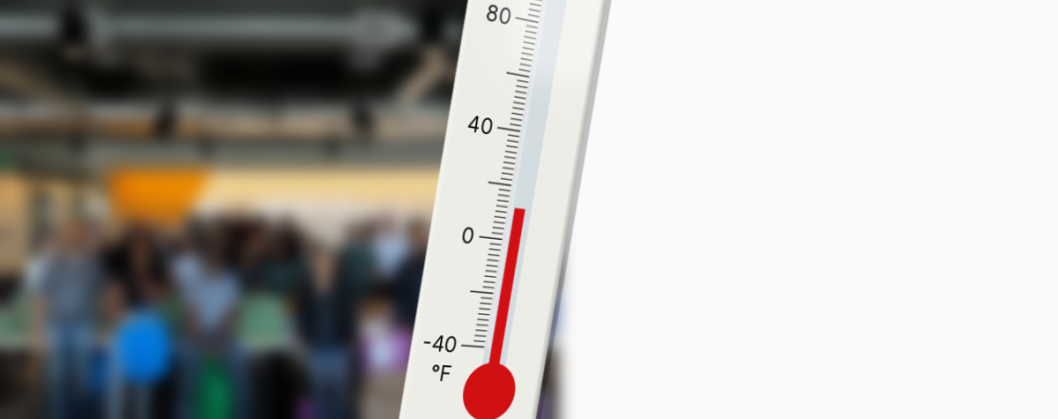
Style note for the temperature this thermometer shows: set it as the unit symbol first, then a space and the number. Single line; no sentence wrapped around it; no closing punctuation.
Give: °F 12
